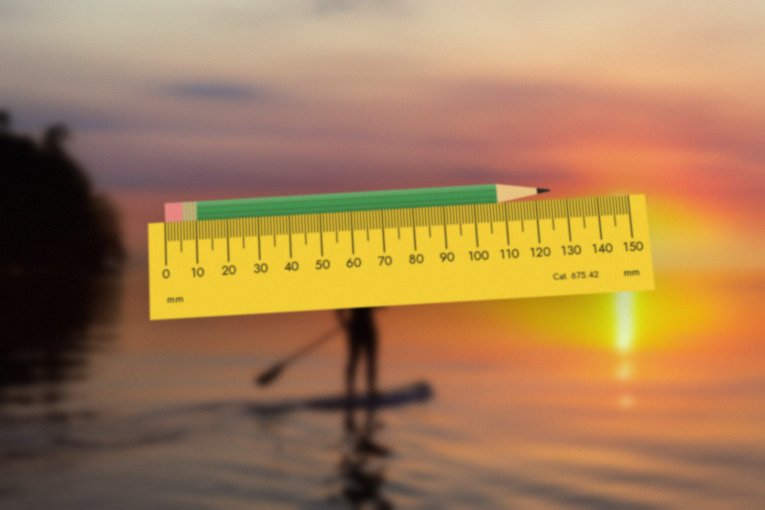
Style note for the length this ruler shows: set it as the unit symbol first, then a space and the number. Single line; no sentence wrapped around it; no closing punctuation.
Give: mm 125
